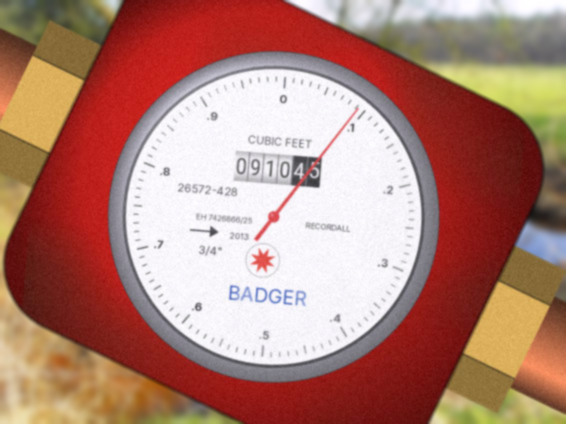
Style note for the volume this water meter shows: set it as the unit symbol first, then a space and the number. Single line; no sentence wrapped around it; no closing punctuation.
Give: ft³ 91045.09
